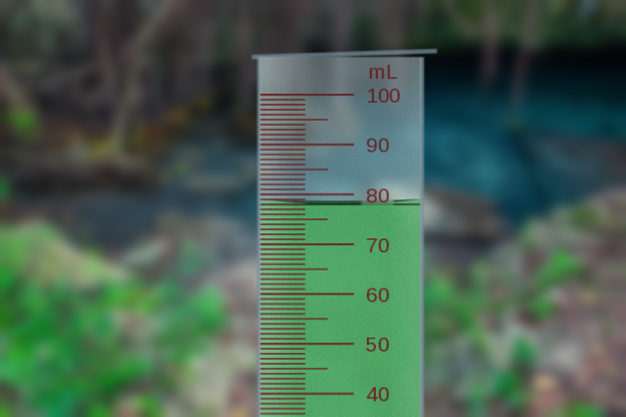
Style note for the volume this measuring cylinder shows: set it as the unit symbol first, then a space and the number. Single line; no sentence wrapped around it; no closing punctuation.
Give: mL 78
